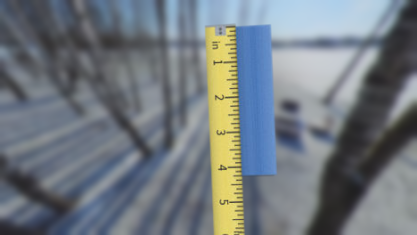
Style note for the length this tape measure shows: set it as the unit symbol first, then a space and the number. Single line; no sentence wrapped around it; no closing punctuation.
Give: in 4.25
